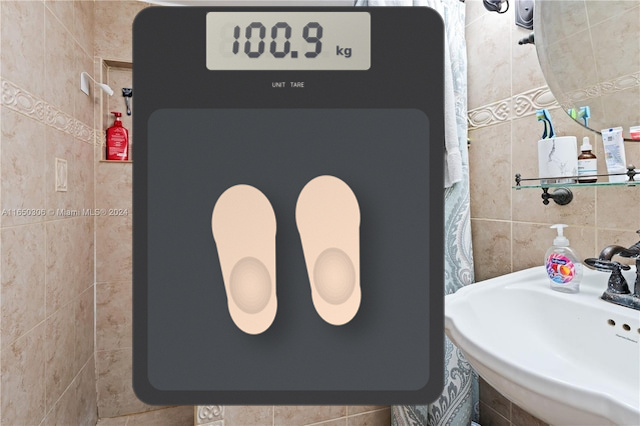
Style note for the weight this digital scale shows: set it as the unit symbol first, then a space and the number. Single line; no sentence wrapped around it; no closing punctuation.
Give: kg 100.9
